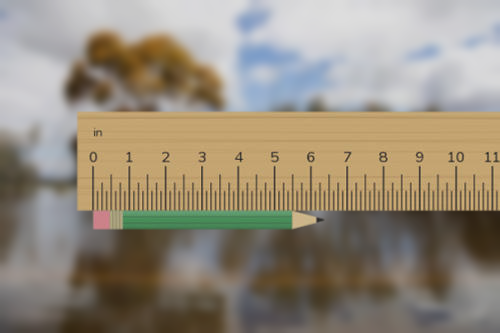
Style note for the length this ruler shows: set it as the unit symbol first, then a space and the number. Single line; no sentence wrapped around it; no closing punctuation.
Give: in 6.375
